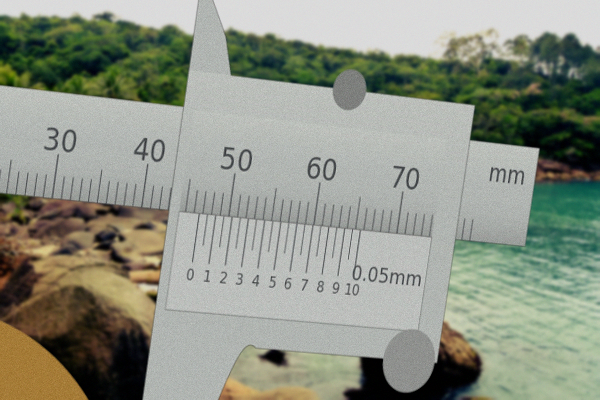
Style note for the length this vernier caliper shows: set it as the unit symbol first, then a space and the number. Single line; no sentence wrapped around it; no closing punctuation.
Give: mm 46.6
